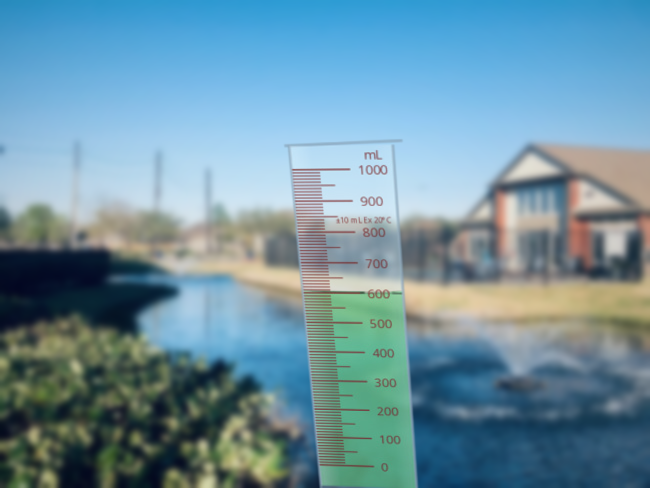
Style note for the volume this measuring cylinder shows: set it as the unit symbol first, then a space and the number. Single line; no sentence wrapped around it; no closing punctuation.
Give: mL 600
